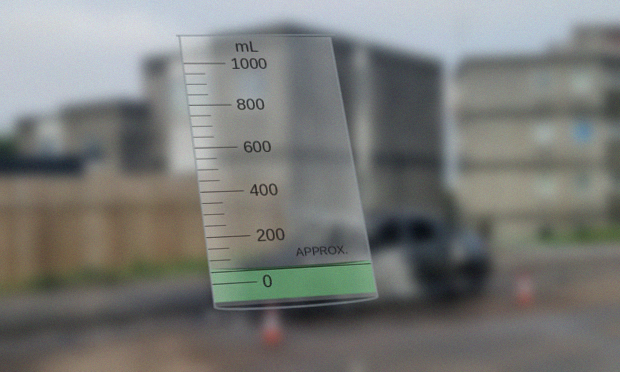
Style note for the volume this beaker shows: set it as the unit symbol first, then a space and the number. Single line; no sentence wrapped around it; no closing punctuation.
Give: mL 50
